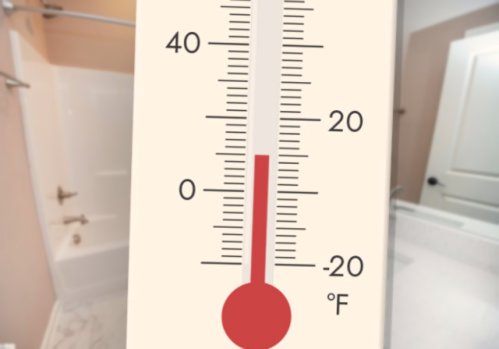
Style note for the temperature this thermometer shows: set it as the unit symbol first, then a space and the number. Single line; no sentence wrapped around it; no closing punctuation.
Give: °F 10
